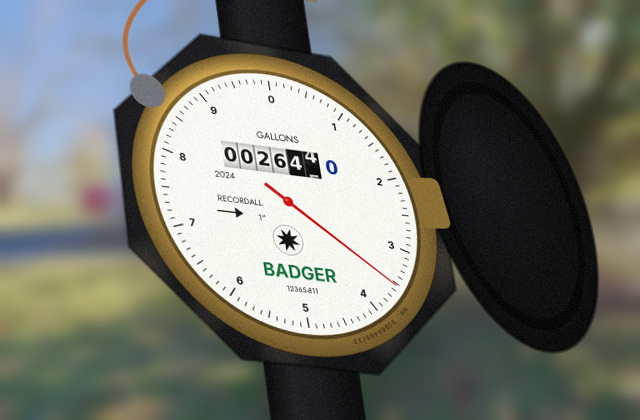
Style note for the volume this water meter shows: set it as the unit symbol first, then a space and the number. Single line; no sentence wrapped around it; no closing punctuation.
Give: gal 26443.5
